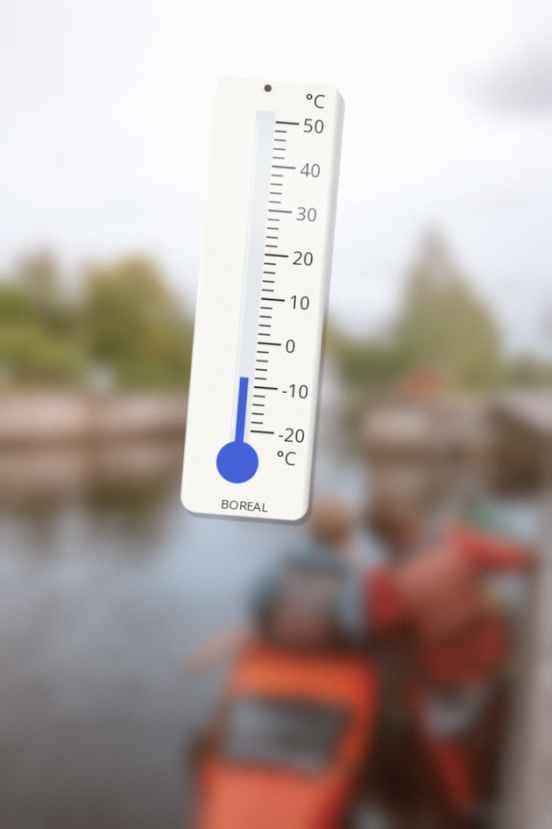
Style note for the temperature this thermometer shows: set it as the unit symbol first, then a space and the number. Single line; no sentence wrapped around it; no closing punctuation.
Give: °C -8
